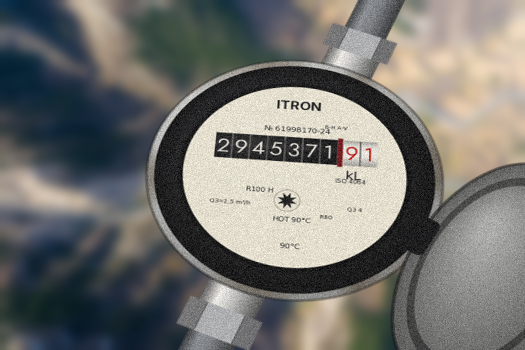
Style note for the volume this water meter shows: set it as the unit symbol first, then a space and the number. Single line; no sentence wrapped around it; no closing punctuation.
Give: kL 2945371.91
